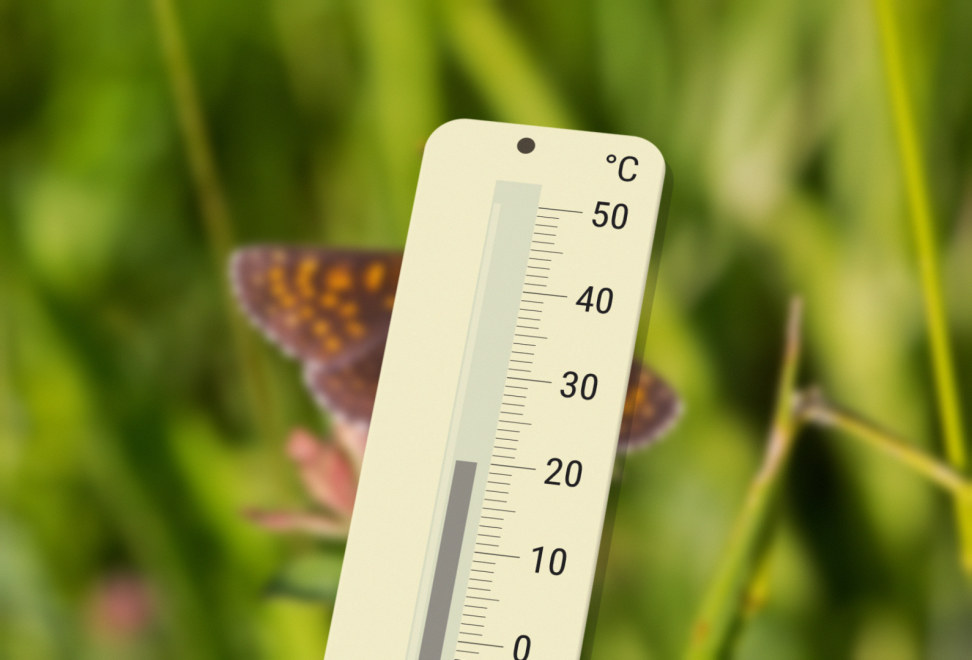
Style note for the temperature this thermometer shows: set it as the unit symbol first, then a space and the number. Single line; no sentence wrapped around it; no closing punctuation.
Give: °C 20
